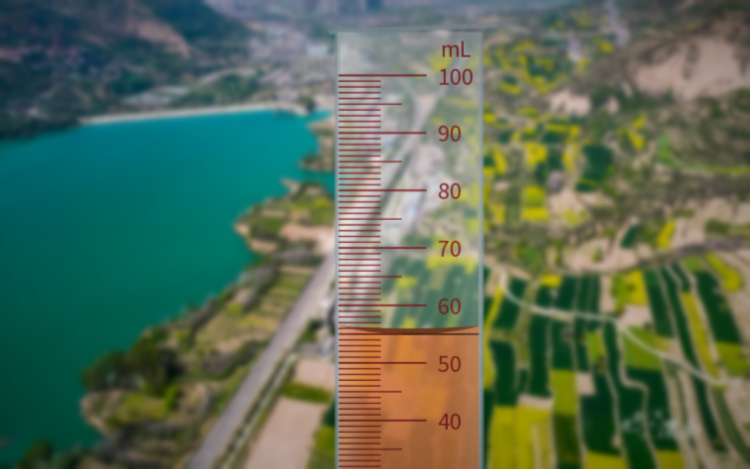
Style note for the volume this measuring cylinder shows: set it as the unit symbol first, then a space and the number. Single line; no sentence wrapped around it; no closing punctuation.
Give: mL 55
